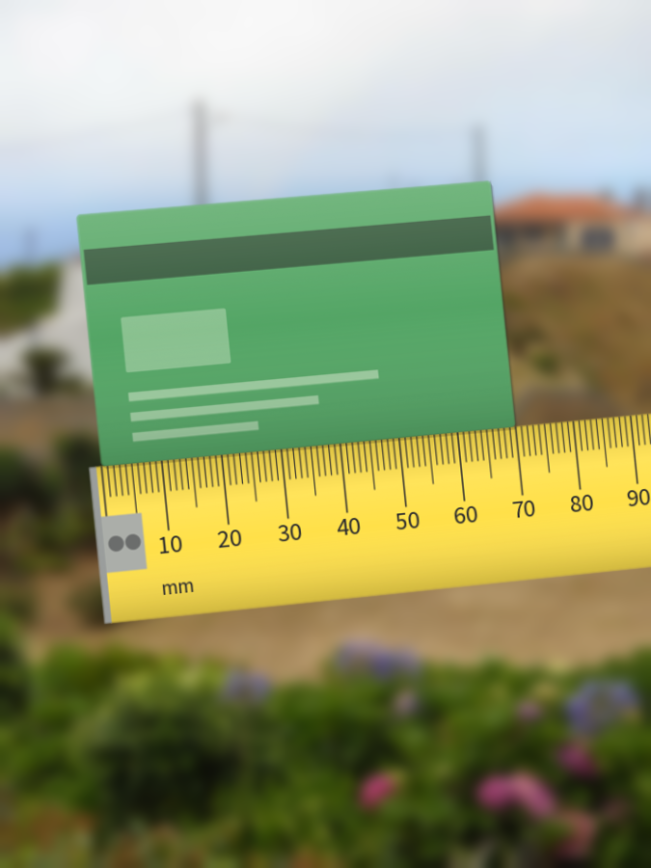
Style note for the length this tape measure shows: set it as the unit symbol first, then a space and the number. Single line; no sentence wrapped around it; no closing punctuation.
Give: mm 70
